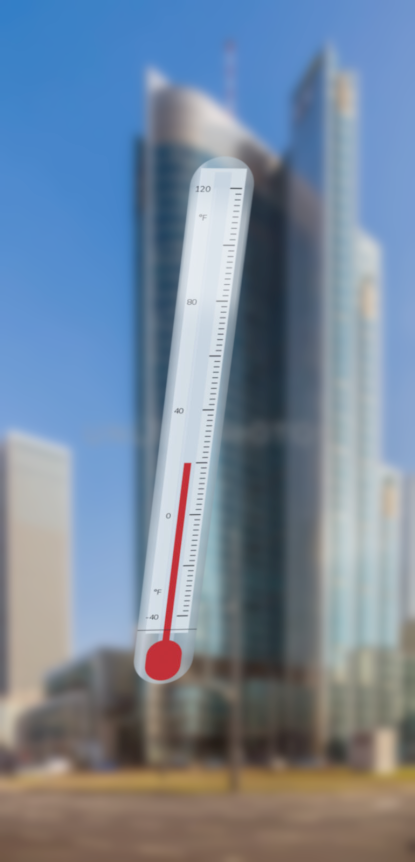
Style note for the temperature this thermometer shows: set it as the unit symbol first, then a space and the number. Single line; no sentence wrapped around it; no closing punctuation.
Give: °F 20
